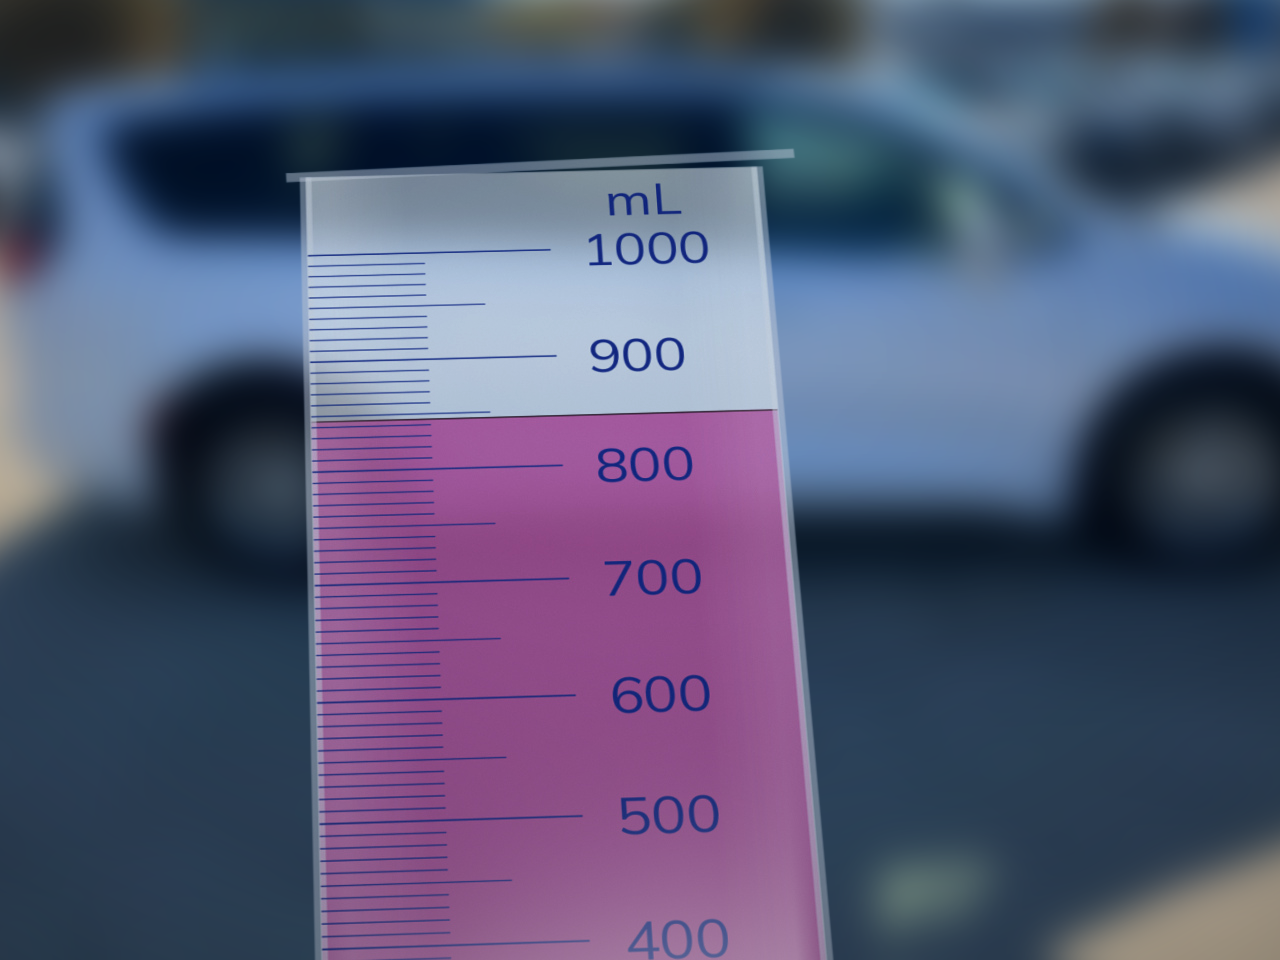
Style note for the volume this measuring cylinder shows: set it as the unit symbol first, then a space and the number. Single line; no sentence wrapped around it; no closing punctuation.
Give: mL 845
